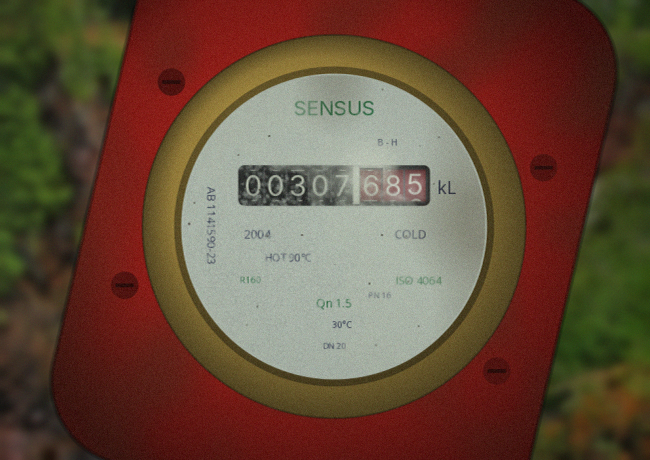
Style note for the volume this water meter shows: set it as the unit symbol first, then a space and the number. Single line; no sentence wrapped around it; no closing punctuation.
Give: kL 307.685
